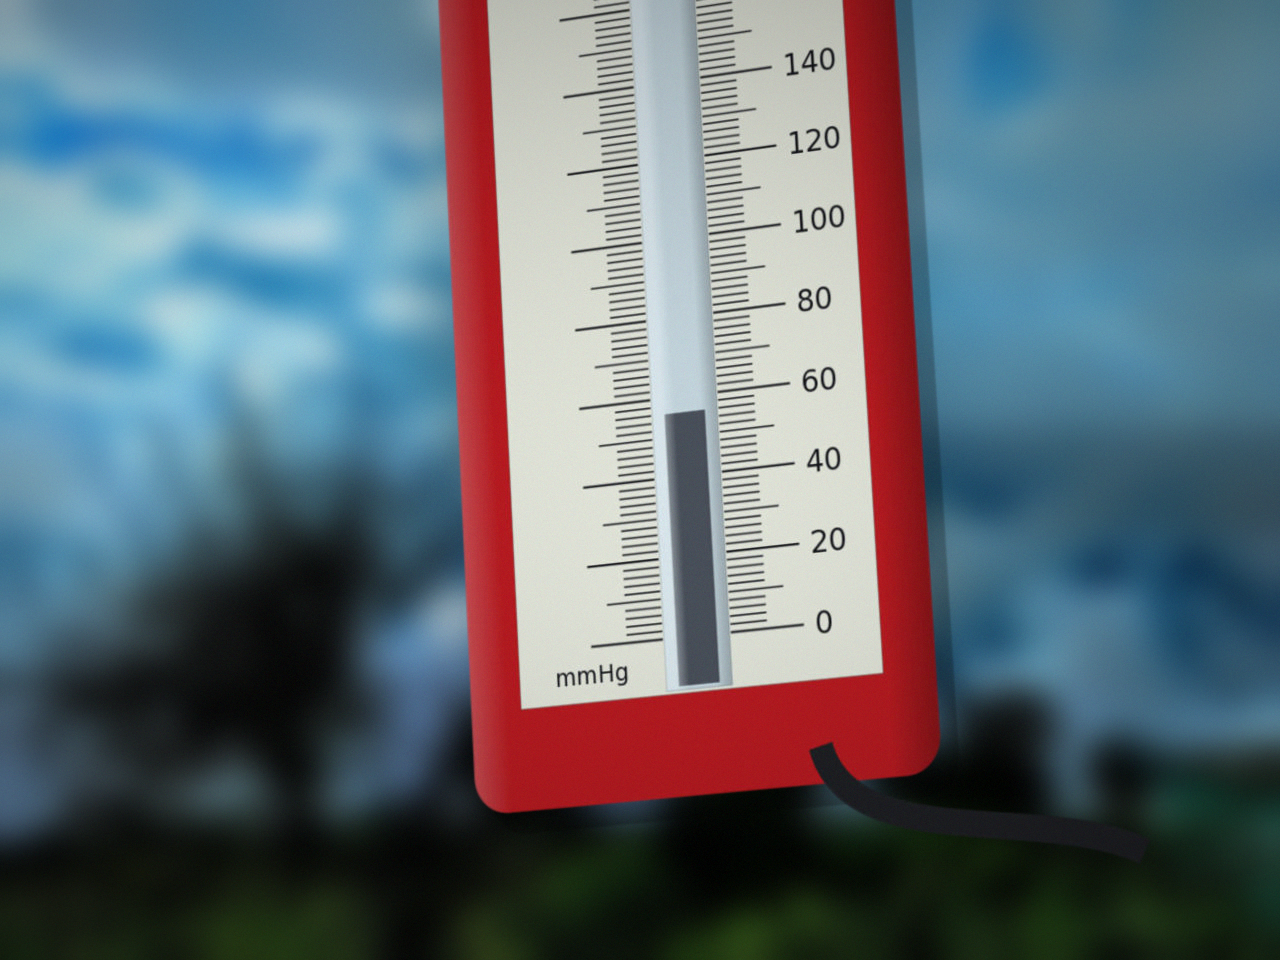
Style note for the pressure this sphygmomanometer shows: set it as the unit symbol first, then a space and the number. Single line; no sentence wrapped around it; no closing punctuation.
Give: mmHg 56
